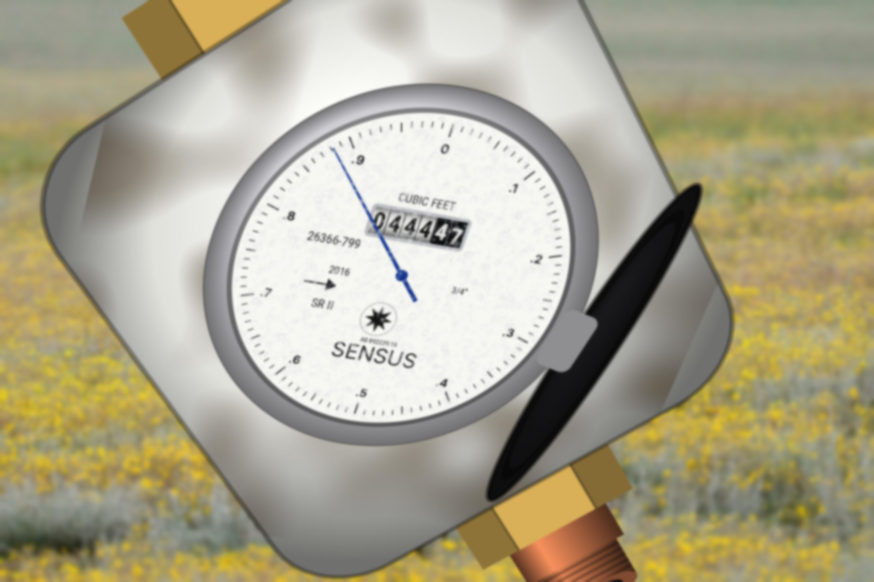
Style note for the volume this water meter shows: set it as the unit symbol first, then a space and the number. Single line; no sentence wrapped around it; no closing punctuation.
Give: ft³ 44446.88
